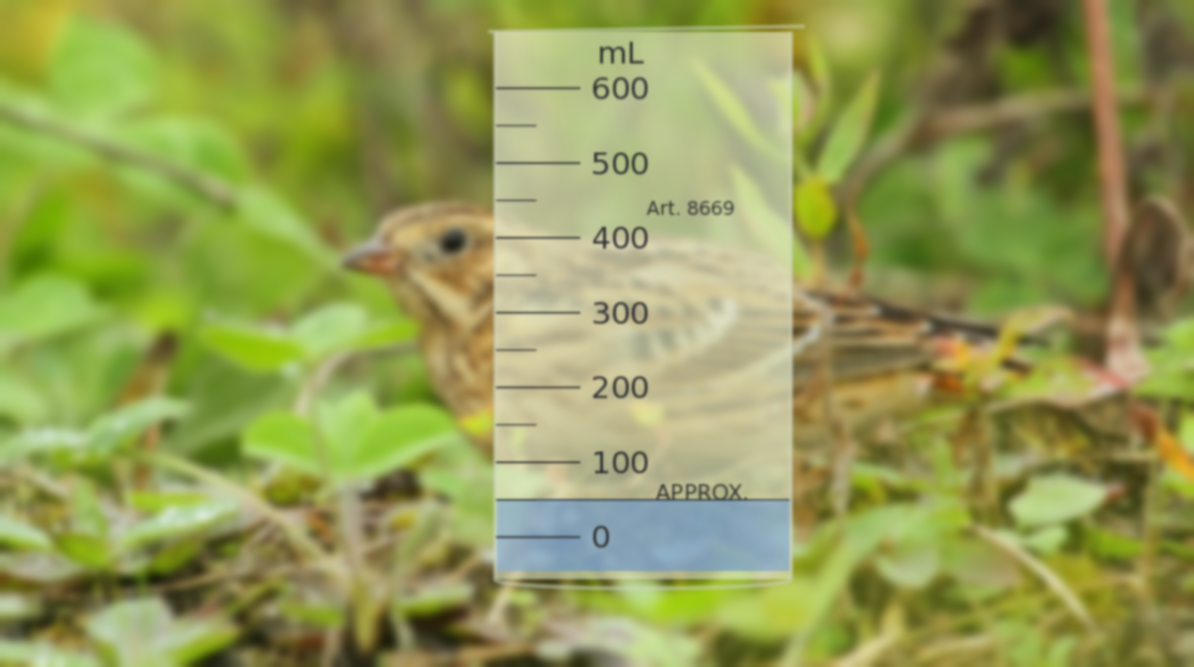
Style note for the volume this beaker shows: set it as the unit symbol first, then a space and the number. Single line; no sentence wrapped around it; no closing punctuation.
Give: mL 50
